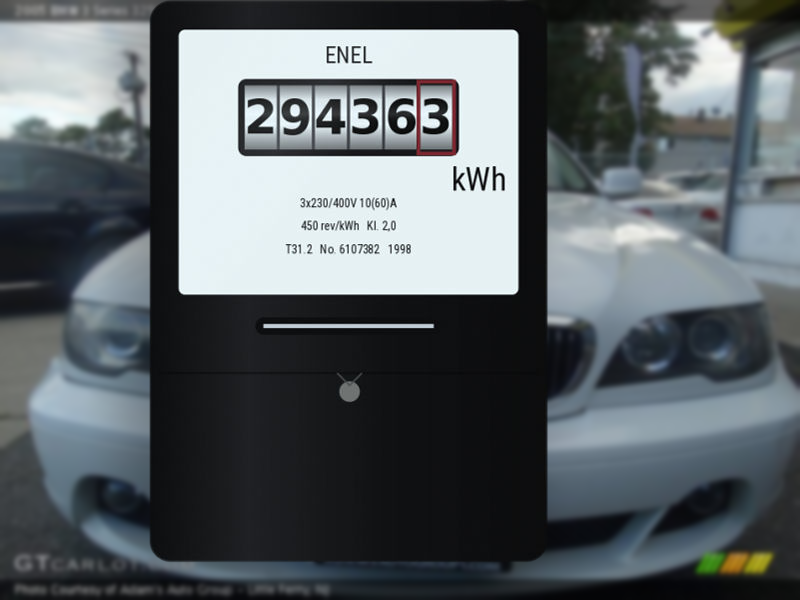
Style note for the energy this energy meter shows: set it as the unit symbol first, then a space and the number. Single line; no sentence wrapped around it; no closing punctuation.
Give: kWh 29436.3
